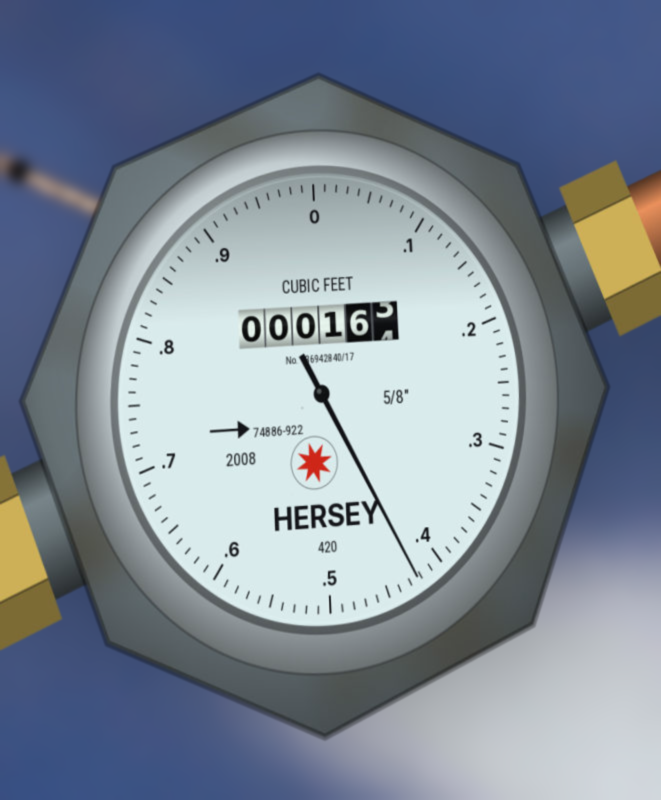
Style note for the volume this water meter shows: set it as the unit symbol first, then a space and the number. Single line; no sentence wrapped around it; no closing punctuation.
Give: ft³ 163.42
